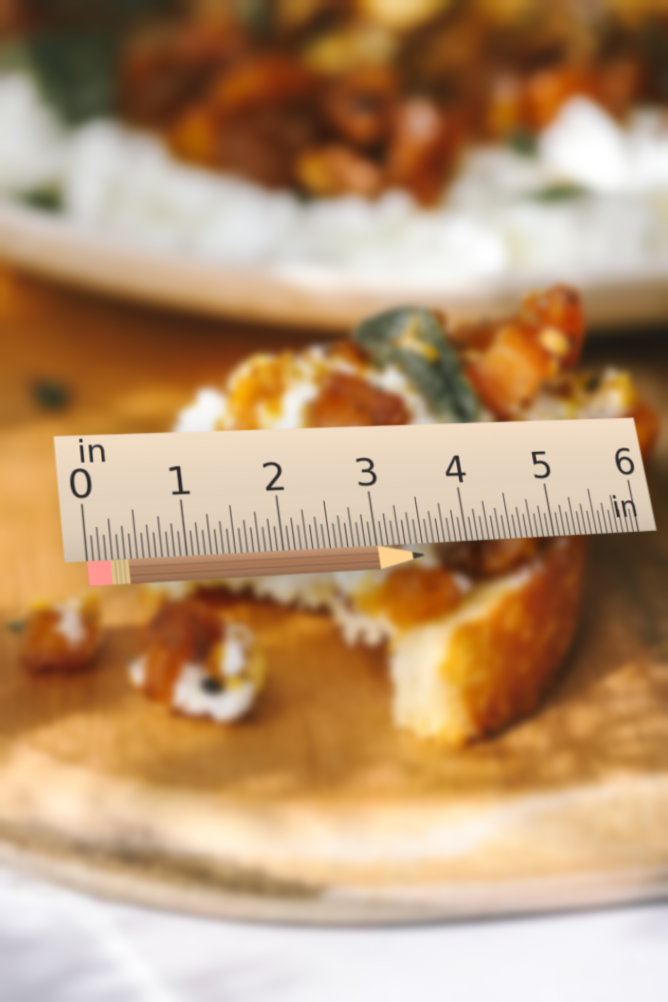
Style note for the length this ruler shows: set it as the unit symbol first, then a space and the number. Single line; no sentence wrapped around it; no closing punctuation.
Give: in 3.5
